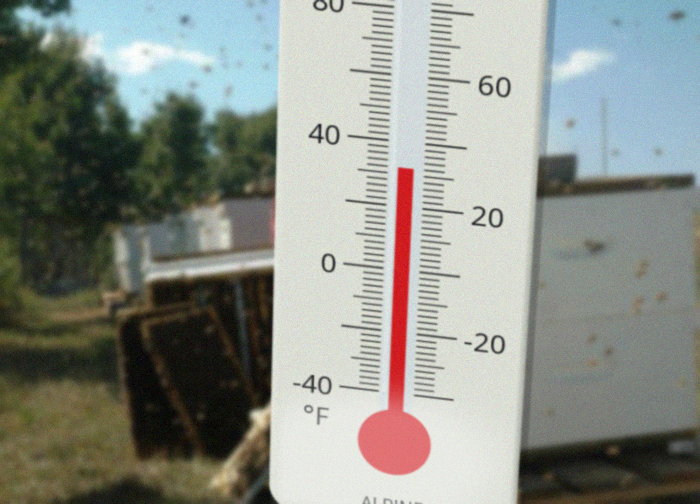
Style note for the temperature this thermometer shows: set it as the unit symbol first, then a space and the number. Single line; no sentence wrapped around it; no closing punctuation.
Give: °F 32
